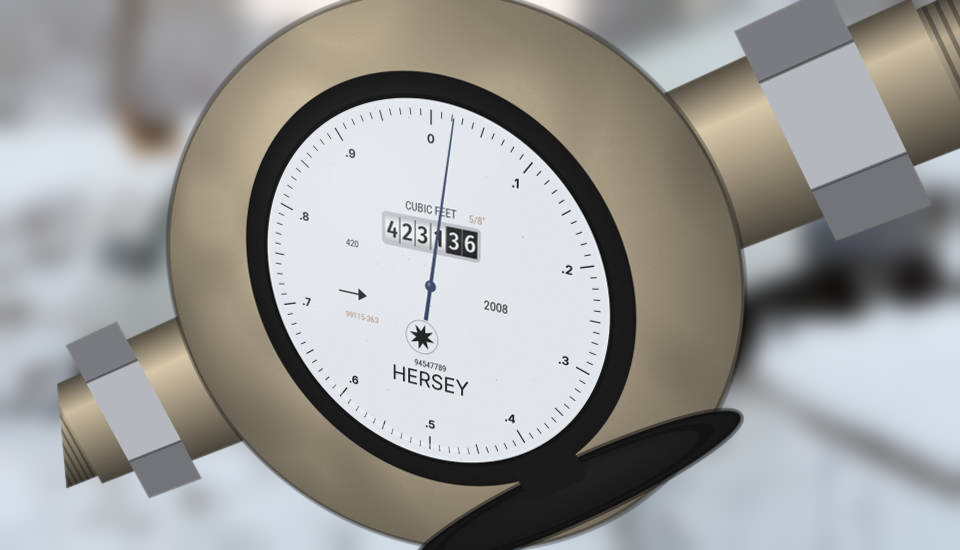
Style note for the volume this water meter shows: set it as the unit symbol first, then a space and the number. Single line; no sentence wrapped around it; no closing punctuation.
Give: ft³ 423136.02
